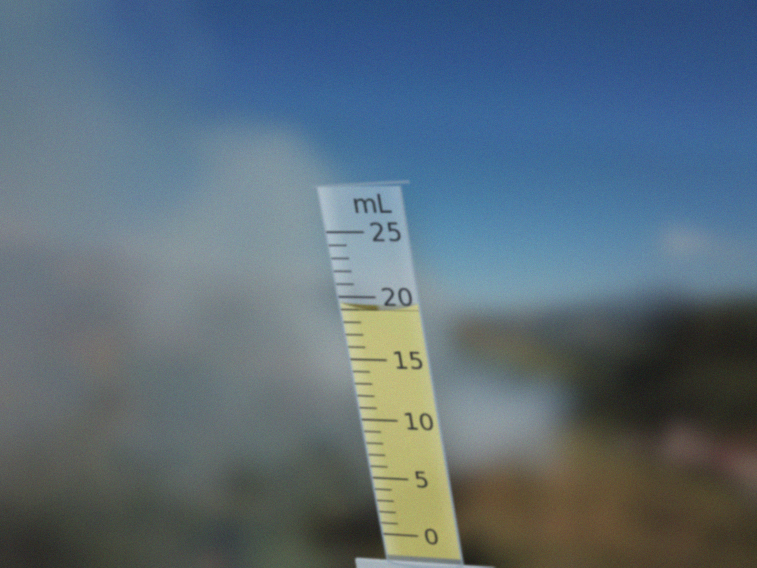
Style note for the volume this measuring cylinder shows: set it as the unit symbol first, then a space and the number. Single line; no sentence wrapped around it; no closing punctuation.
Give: mL 19
